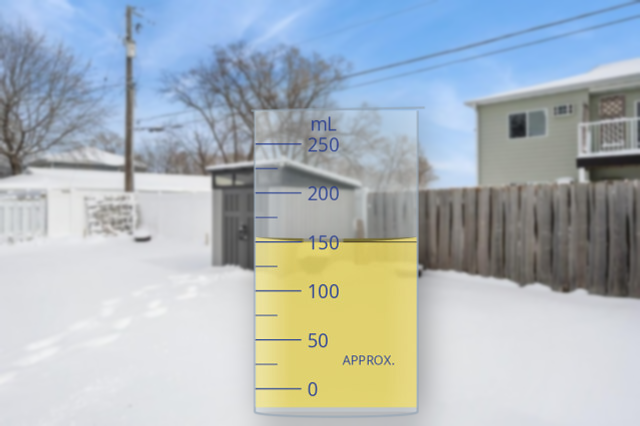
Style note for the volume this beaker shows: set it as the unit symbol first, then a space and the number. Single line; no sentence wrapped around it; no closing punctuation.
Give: mL 150
